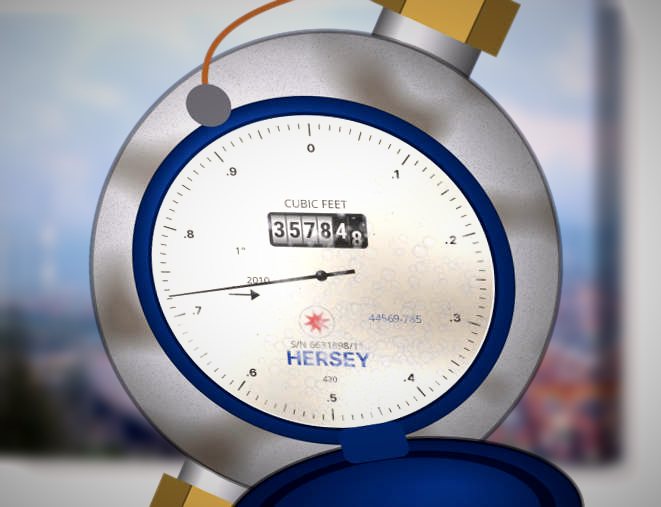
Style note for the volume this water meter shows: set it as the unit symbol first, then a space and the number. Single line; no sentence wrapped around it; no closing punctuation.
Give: ft³ 357847.72
